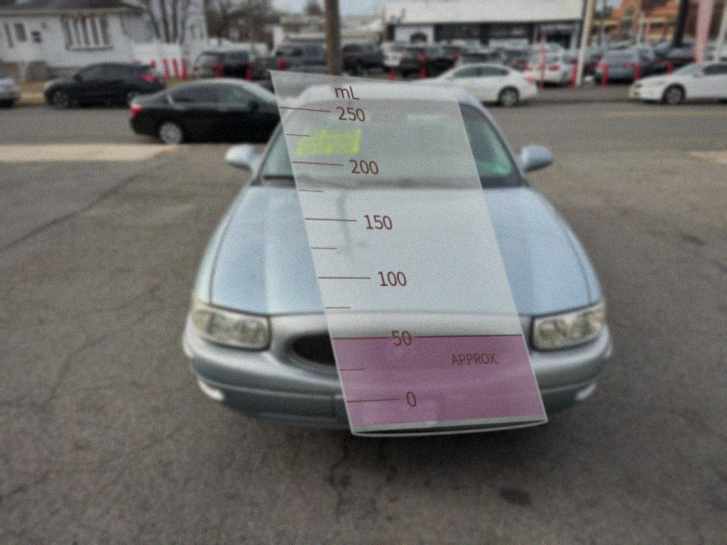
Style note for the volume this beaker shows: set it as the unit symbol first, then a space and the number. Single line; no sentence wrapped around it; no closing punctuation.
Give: mL 50
